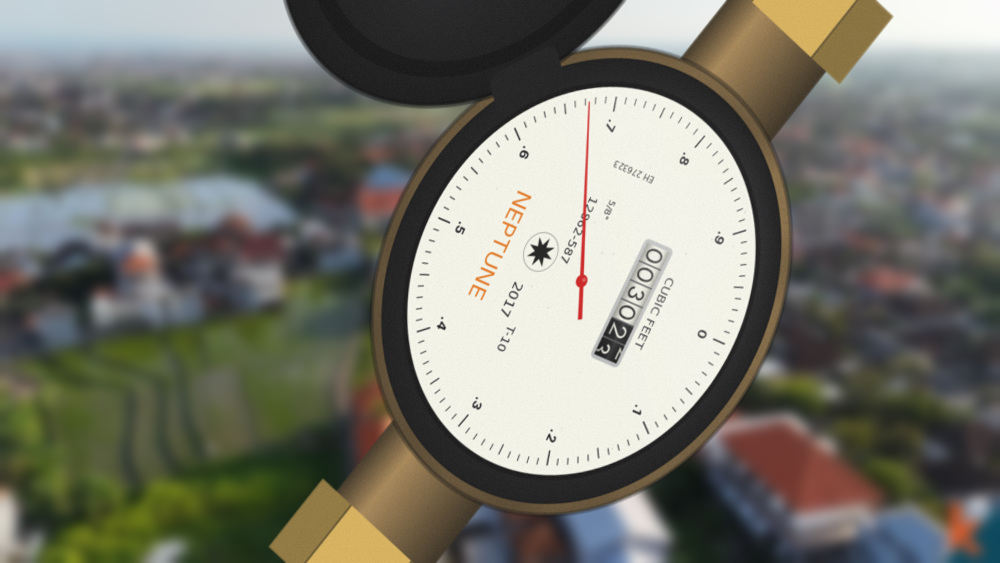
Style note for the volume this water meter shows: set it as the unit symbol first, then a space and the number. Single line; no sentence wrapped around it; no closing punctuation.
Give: ft³ 3022.67
